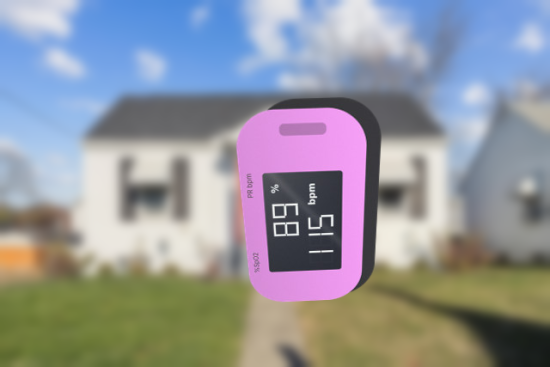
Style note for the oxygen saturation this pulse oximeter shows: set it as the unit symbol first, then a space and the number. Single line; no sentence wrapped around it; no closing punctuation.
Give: % 89
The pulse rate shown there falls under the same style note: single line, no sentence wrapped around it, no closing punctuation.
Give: bpm 115
